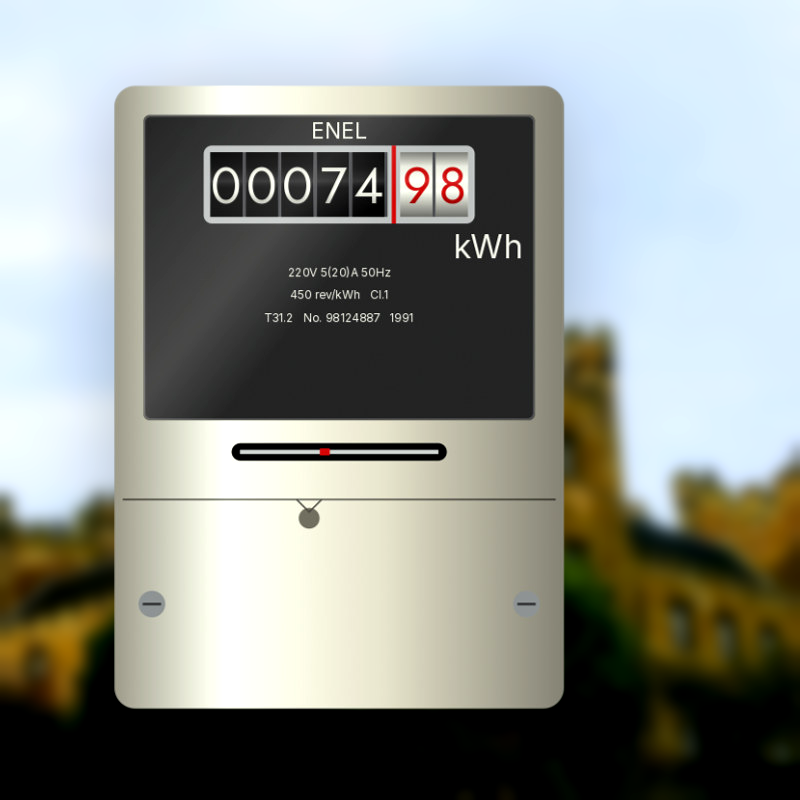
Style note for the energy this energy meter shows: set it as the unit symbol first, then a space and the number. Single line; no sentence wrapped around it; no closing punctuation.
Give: kWh 74.98
